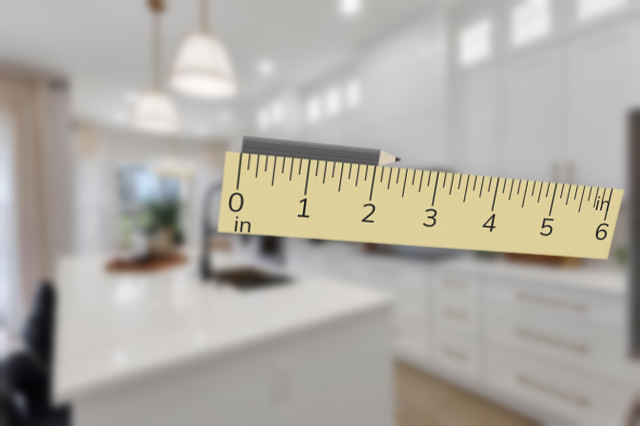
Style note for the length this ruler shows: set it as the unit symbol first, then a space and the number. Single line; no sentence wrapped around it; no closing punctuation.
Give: in 2.375
